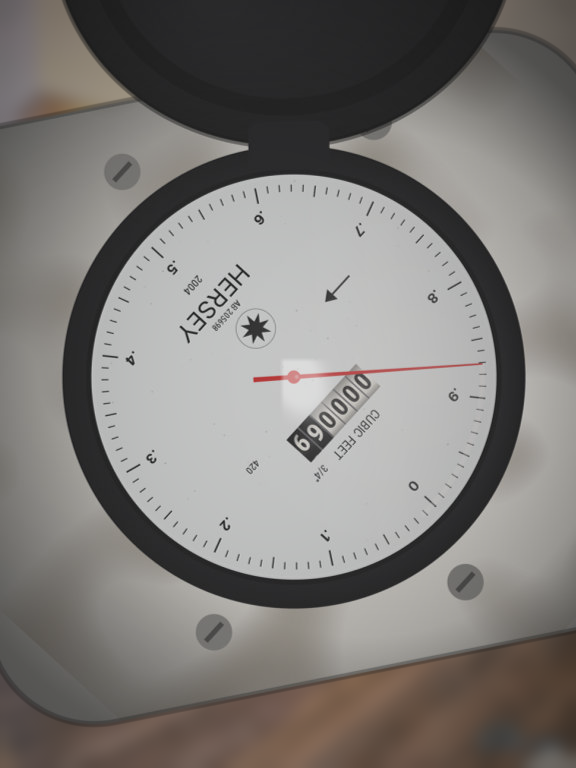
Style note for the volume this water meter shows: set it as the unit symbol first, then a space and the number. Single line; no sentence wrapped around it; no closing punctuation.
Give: ft³ 68.87
